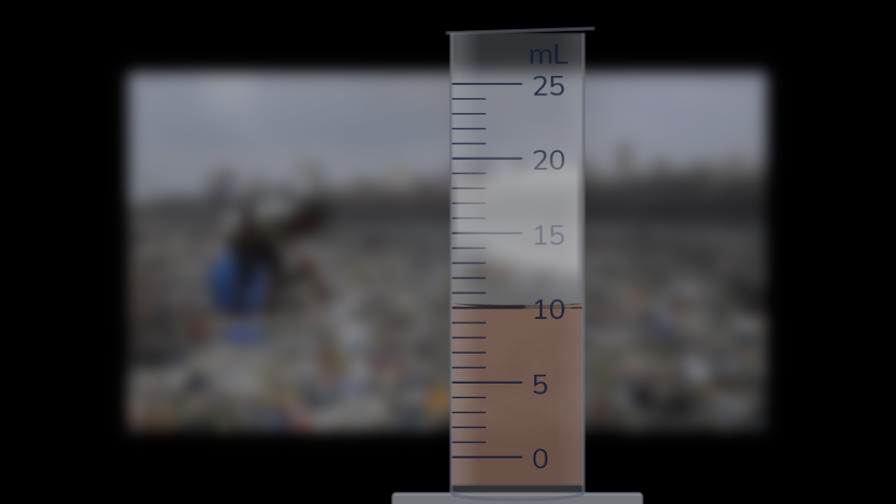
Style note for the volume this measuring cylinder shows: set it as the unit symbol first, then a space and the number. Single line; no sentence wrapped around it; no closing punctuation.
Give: mL 10
